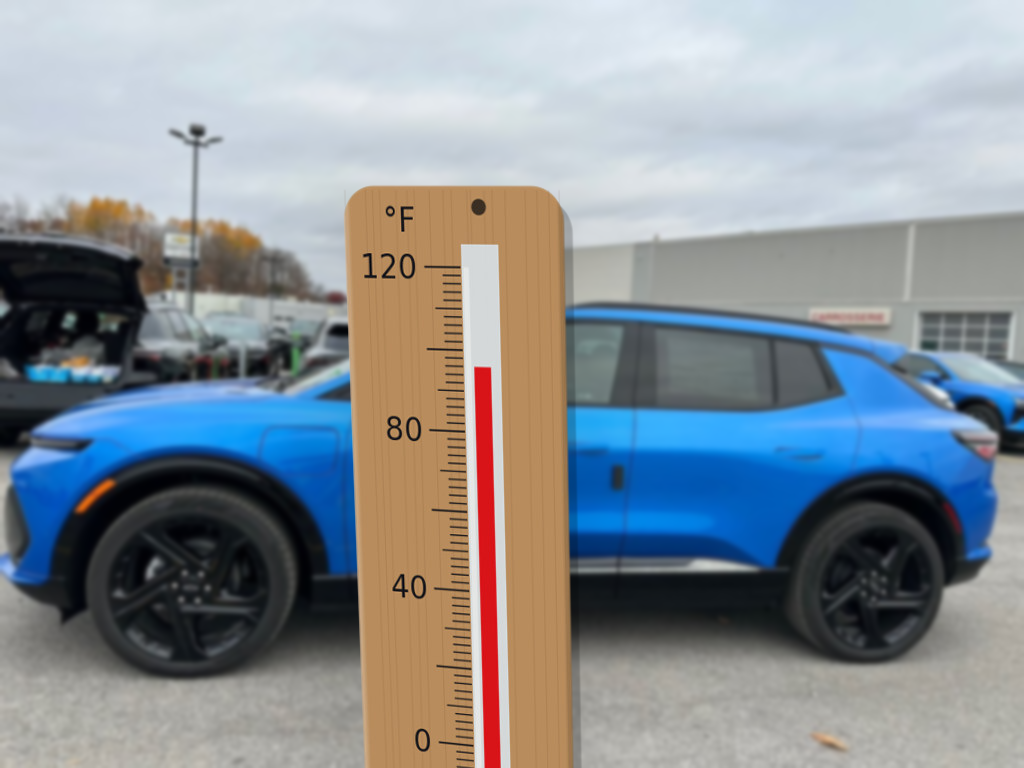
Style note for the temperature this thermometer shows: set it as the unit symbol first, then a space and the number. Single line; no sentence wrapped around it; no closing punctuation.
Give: °F 96
